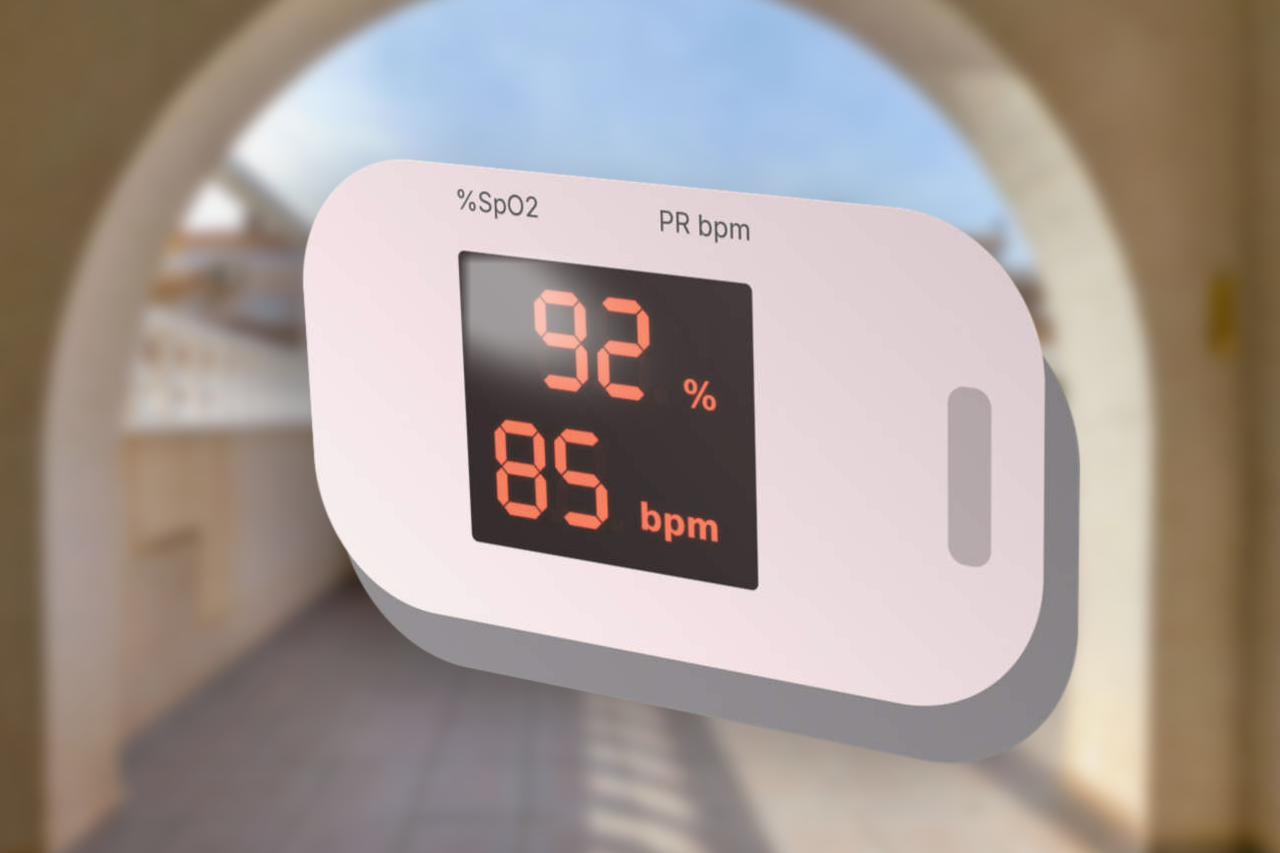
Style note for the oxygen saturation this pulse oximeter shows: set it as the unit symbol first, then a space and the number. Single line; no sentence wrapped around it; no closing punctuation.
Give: % 92
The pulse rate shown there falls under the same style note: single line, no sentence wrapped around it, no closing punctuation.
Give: bpm 85
